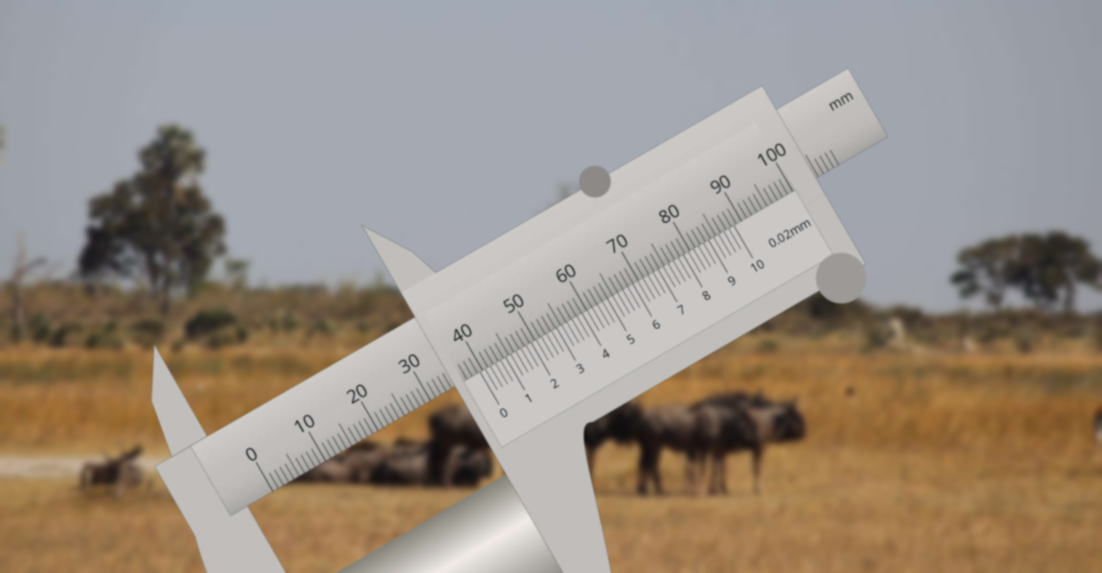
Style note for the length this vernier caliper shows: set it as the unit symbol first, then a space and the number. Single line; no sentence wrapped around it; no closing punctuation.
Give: mm 39.5
